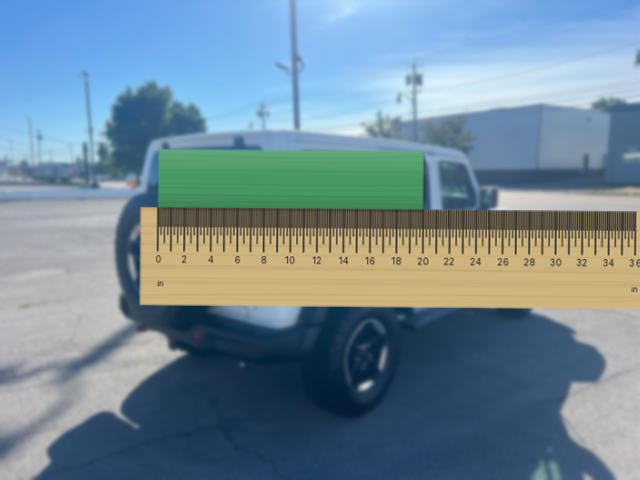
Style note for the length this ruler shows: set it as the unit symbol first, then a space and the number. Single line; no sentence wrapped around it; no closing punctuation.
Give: in 20
